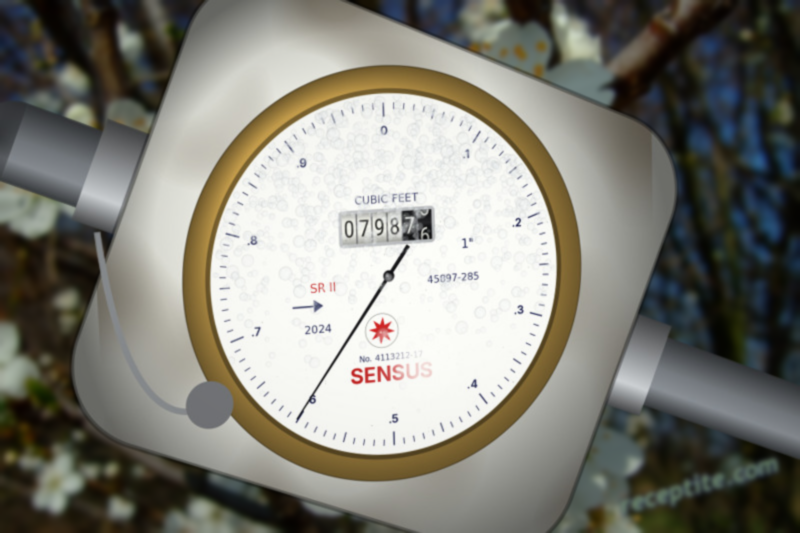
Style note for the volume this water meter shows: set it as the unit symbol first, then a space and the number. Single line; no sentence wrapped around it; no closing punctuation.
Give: ft³ 79875.60
